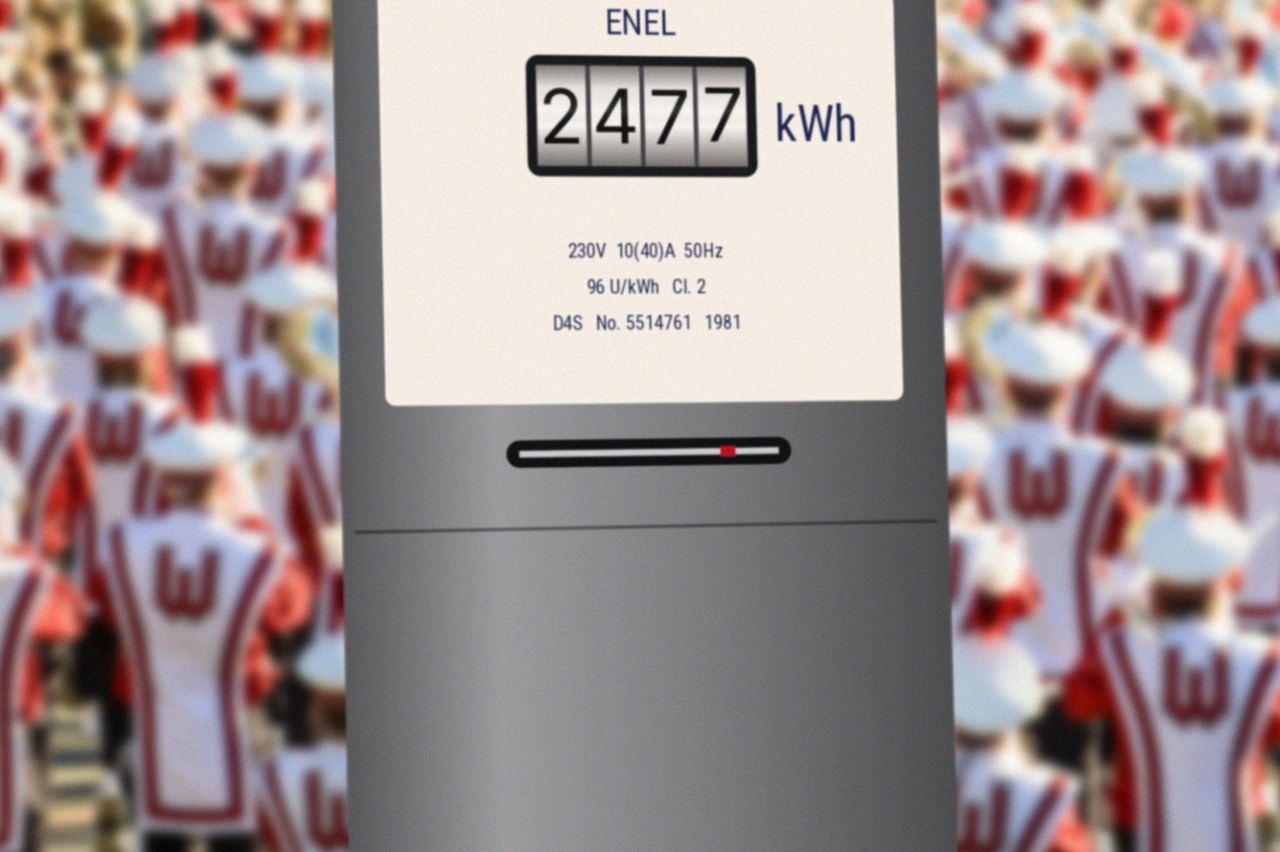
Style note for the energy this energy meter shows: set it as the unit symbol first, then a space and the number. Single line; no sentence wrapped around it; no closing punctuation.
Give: kWh 2477
